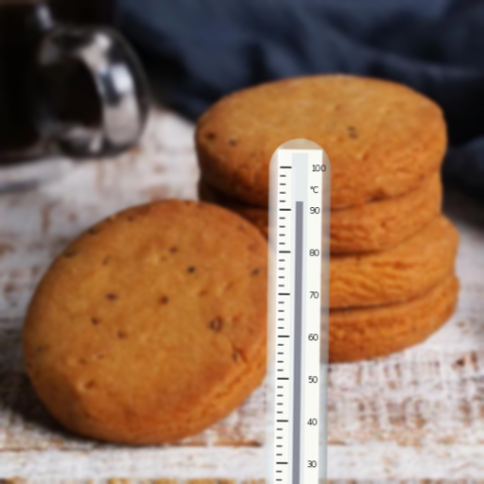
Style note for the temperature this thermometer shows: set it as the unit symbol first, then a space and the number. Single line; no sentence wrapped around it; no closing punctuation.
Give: °C 92
